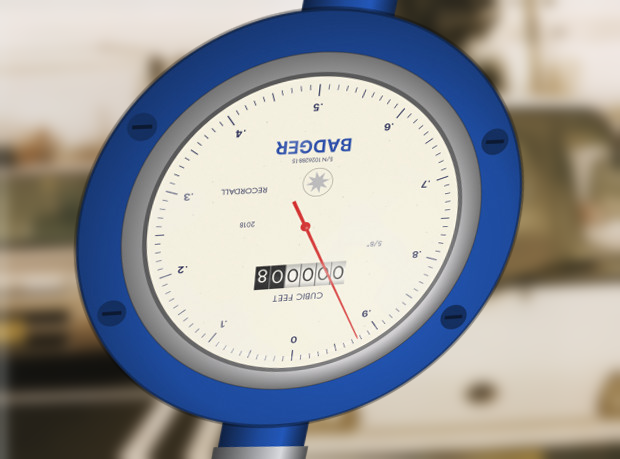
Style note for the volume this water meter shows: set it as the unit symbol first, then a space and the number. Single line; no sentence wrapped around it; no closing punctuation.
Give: ft³ 7.92
